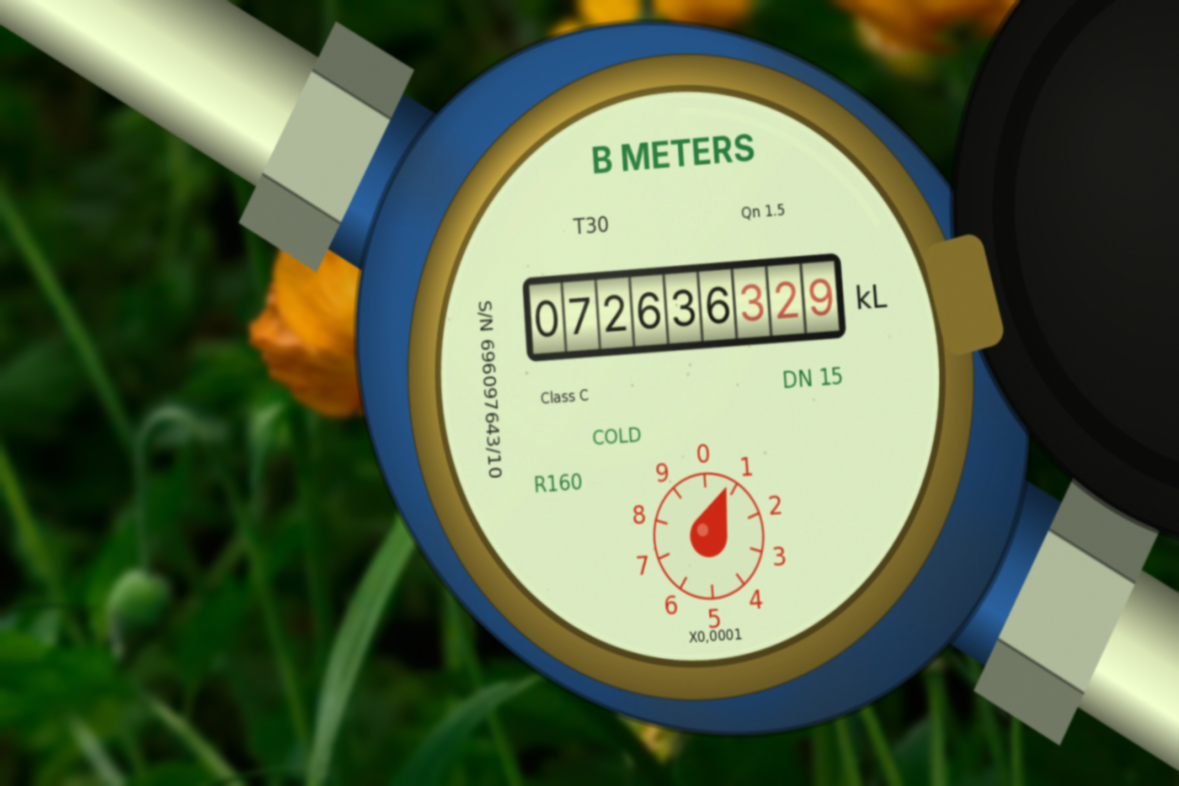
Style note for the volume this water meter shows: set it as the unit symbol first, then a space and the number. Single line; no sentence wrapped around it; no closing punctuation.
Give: kL 72636.3290
